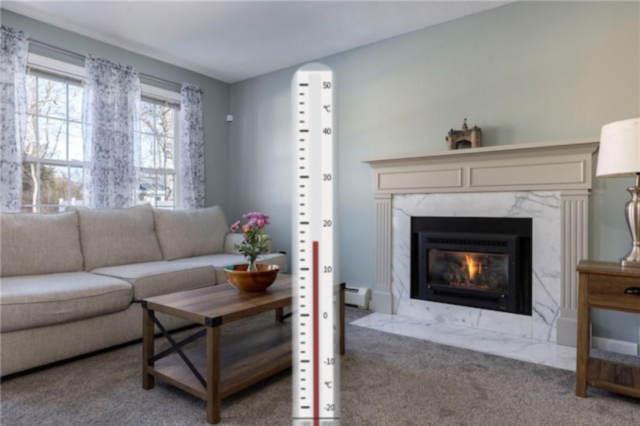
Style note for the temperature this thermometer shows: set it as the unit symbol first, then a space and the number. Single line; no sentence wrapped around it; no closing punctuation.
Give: °C 16
